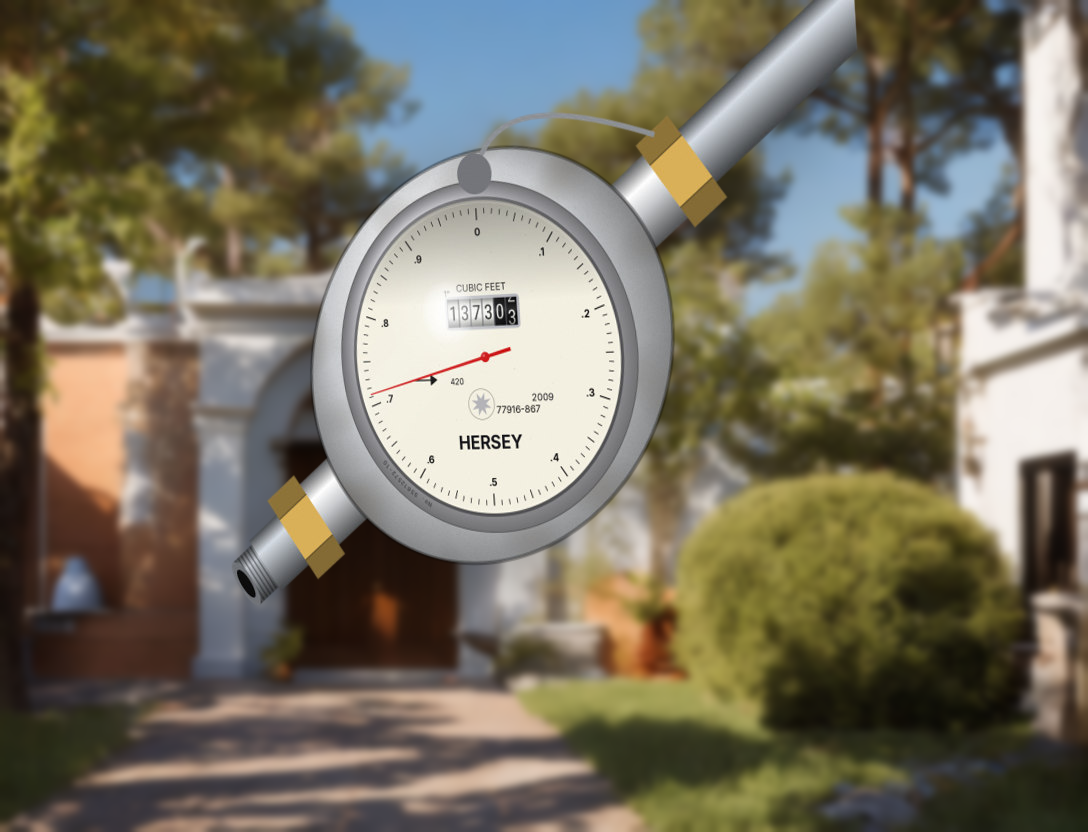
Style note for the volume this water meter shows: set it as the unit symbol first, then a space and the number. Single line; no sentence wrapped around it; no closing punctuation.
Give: ft³ 137302.71
